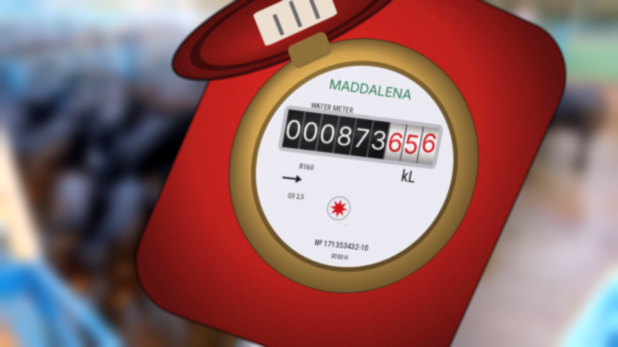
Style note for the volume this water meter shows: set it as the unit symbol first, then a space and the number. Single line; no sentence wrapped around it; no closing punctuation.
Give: kL 873.656
